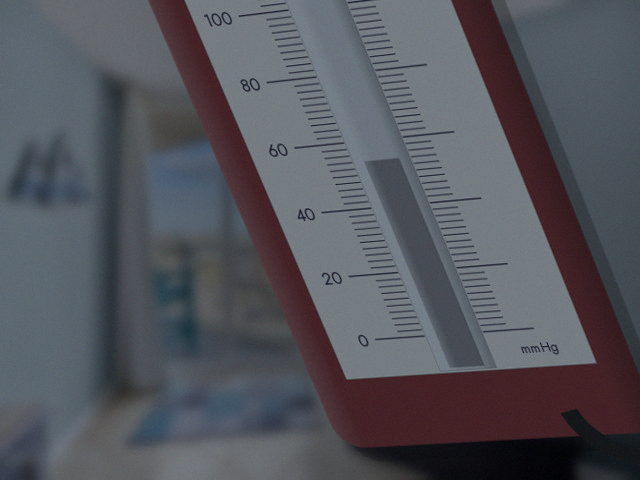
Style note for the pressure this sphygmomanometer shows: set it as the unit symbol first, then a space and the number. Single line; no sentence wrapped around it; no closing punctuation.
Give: mmHg 54
